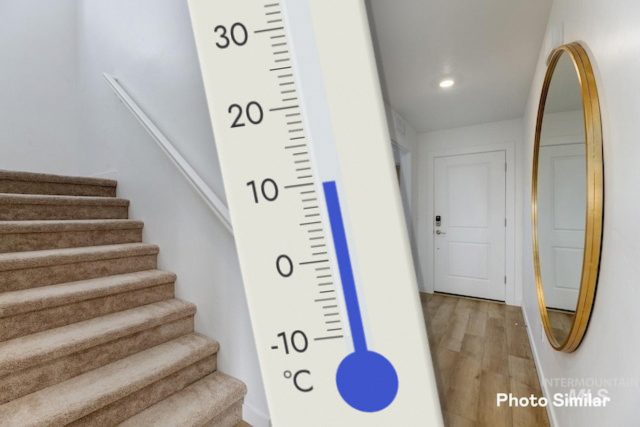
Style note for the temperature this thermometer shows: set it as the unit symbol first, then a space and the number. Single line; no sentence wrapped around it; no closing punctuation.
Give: °C 10
